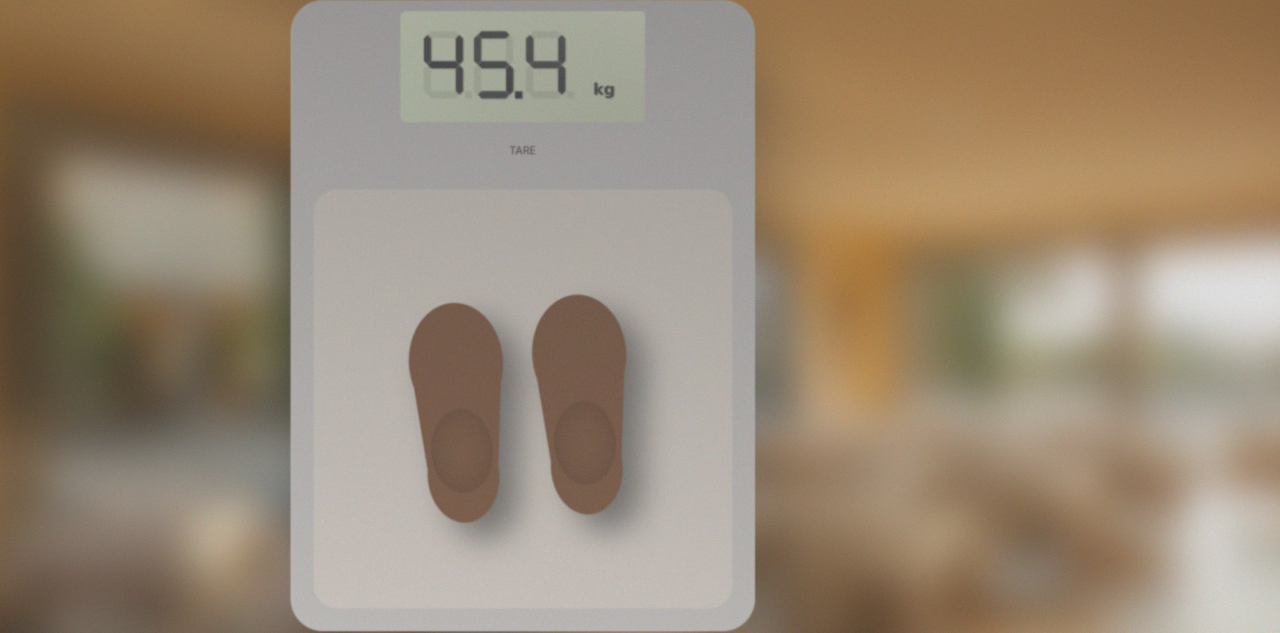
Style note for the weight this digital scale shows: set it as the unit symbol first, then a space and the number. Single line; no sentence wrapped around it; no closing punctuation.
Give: kg 45.4
